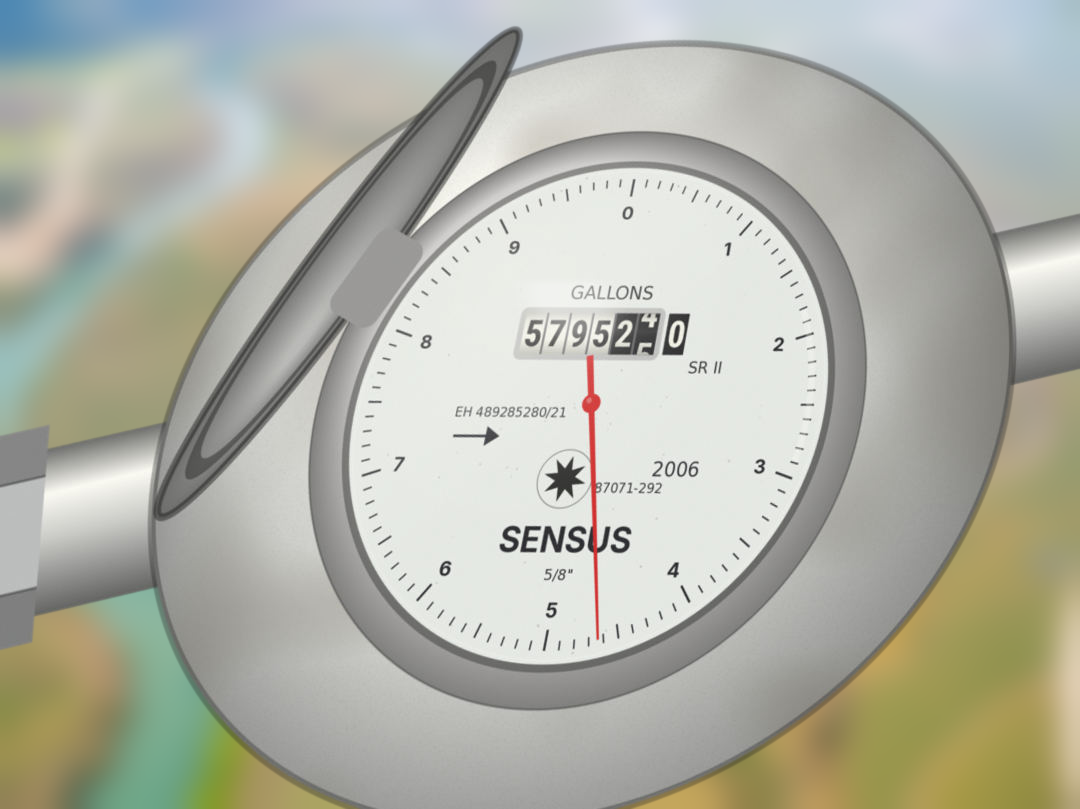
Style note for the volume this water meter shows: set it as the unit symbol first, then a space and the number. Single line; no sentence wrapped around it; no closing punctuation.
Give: gal 5795244.6
